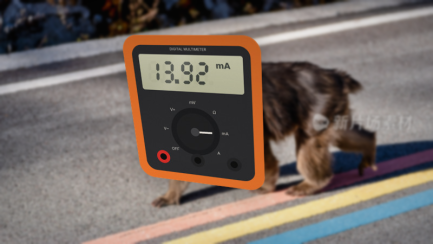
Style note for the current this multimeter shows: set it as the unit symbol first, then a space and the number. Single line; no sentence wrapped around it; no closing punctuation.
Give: mA 13.92
